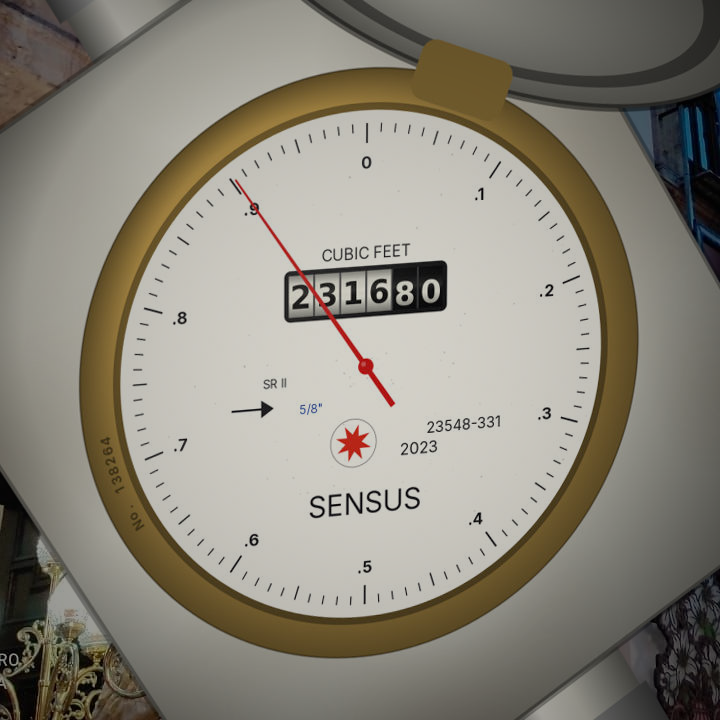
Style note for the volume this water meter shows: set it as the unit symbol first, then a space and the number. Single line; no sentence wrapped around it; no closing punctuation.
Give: ft³ 231679.90
